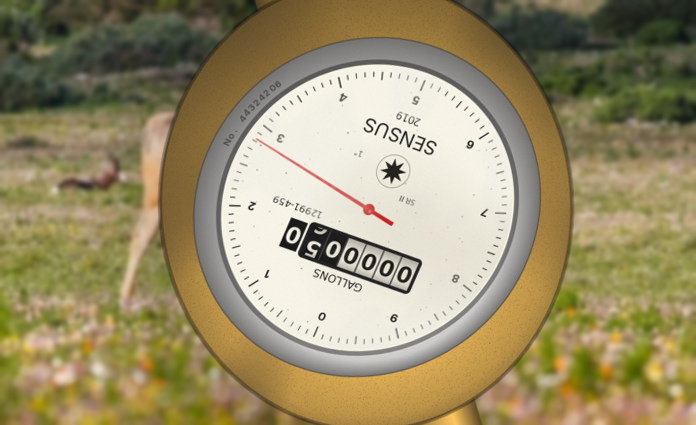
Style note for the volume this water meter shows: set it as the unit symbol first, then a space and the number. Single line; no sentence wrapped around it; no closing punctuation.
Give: gal 52.8
